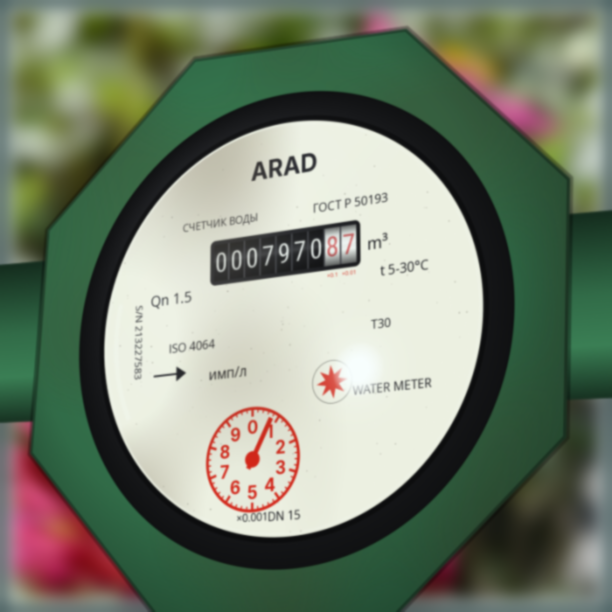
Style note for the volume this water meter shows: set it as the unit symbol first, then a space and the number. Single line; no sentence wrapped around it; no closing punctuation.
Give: m³ 7970.870
